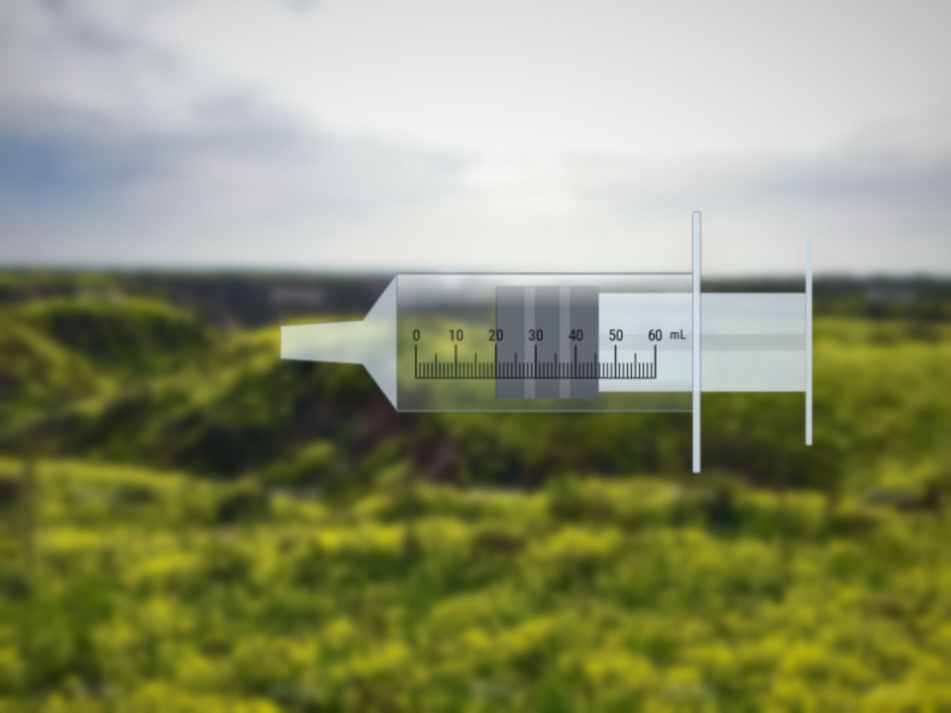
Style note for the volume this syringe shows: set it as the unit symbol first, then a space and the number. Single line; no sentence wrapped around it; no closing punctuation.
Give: mL 20
